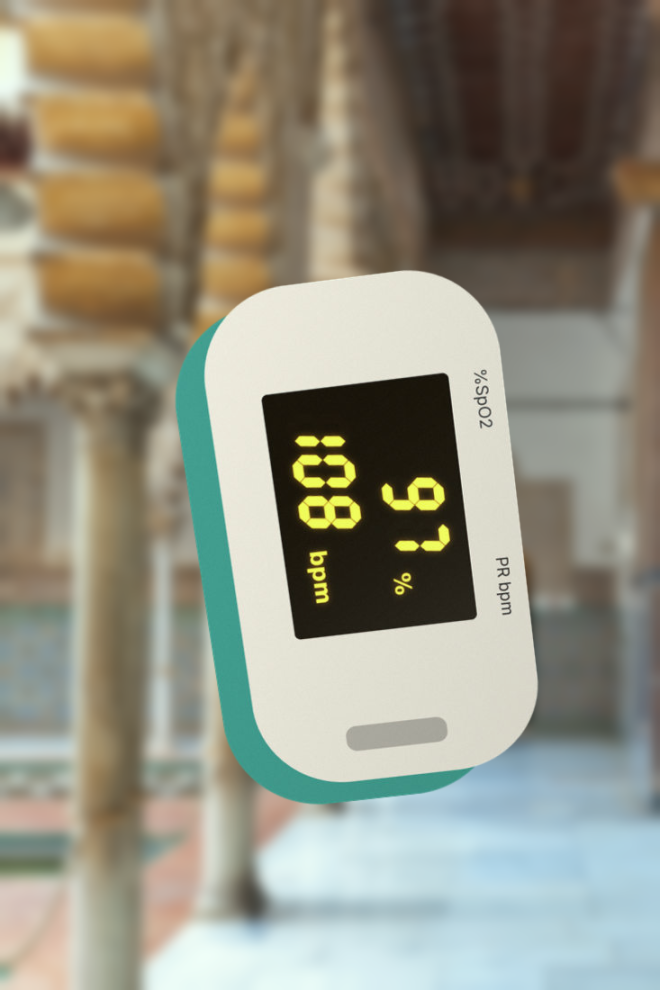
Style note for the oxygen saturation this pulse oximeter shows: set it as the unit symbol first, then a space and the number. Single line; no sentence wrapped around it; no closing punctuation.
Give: % 97
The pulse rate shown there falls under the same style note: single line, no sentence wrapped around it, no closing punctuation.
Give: bpm 108
